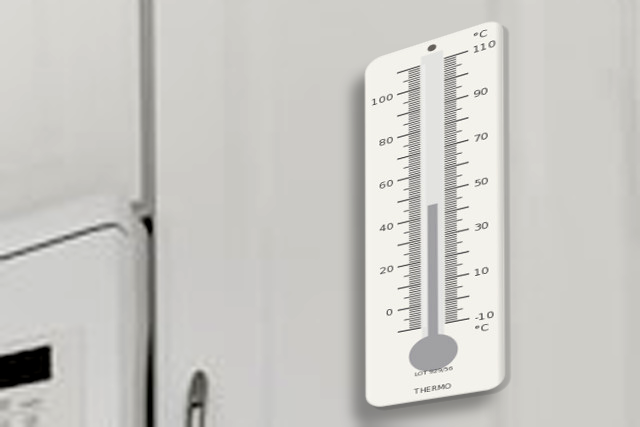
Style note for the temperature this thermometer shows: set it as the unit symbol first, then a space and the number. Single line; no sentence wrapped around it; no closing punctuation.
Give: °C 45
